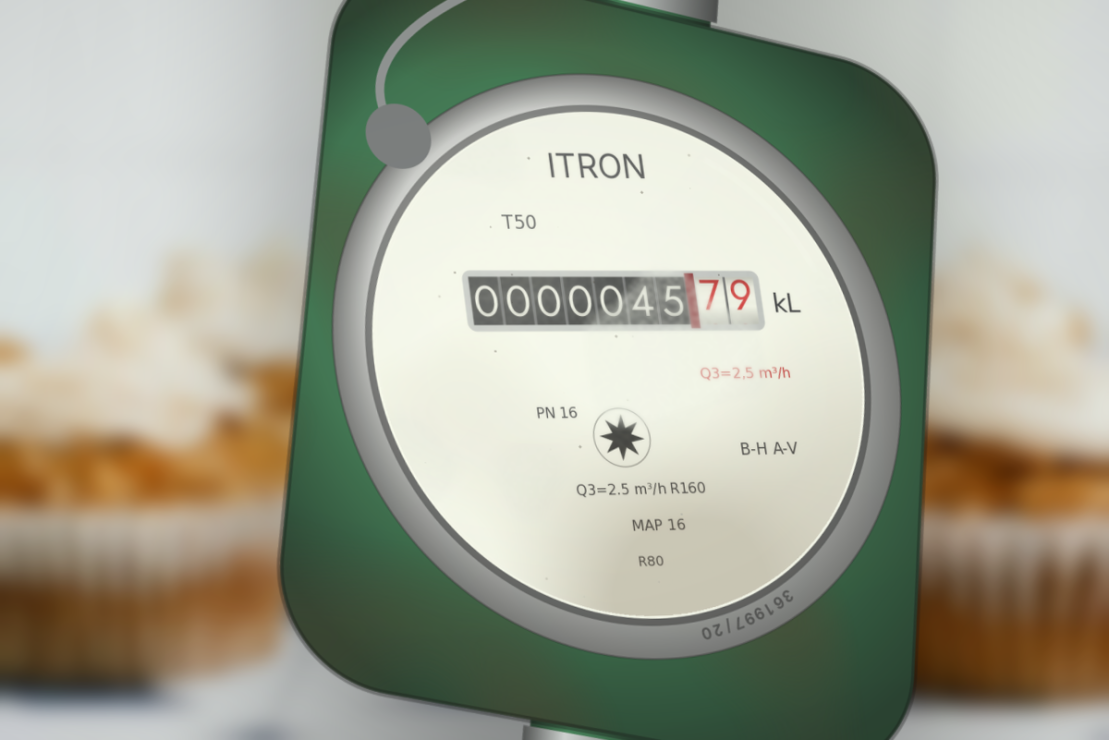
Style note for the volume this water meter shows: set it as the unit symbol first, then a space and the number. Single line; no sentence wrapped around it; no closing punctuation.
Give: kL 45.79
